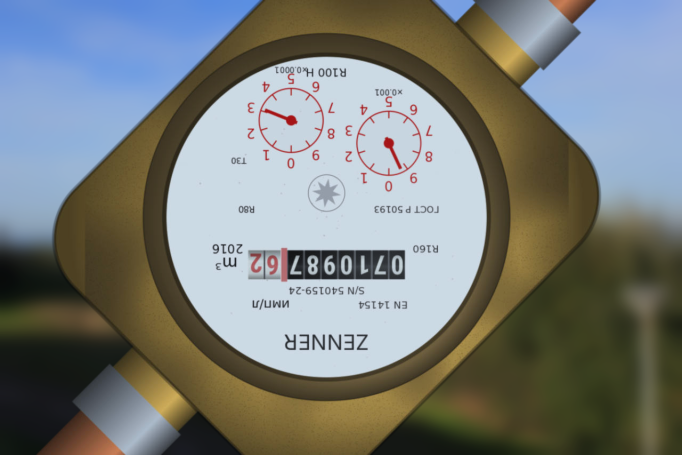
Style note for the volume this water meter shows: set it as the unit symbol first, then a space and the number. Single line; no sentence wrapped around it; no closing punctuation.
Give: m³ 710987.6193
